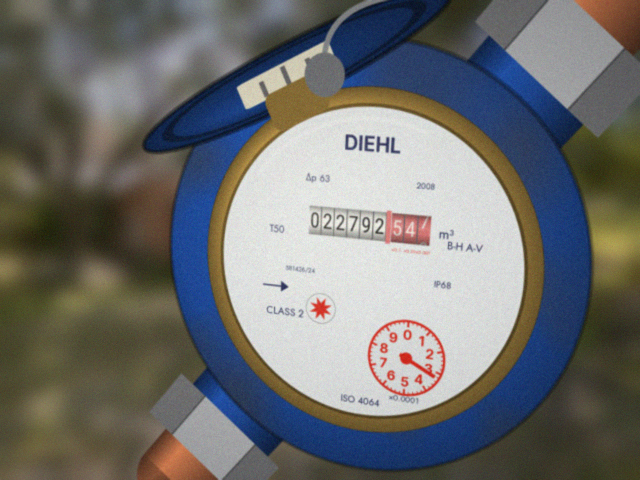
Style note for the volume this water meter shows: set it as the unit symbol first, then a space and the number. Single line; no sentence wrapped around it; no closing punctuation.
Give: m³ 22792.5473
